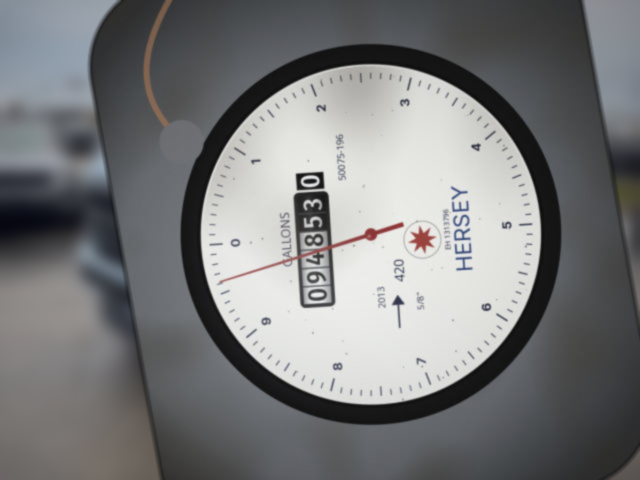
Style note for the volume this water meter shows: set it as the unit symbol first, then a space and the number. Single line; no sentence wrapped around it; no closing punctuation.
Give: gal 948529.6
